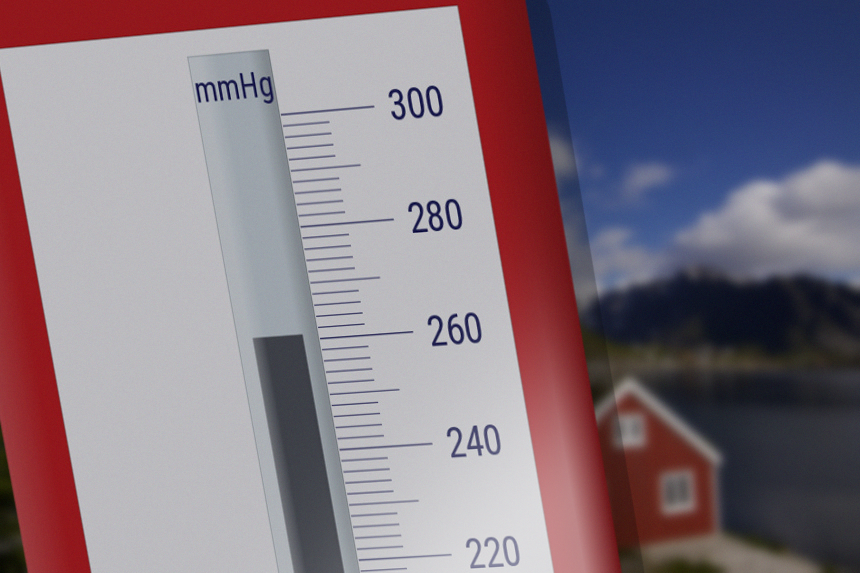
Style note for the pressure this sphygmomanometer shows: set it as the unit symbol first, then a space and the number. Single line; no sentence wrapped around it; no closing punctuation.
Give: mmHg 261
